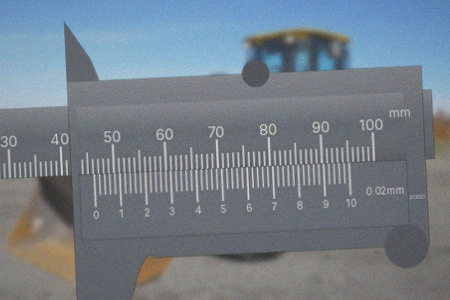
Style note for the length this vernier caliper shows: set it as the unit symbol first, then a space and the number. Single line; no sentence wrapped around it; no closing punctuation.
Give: mm 46.2
